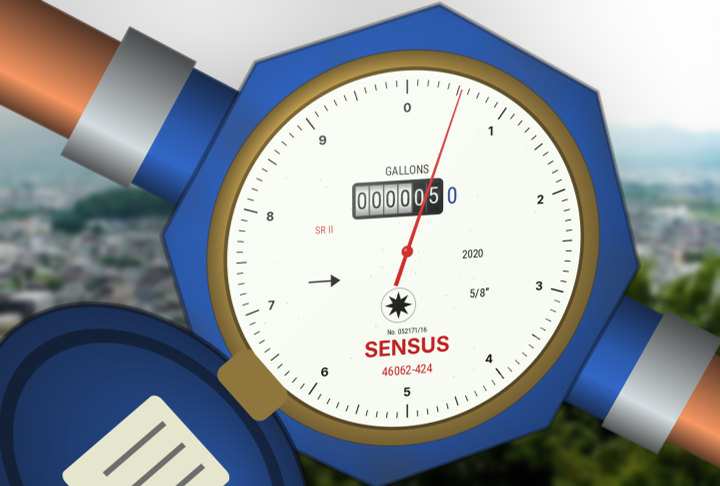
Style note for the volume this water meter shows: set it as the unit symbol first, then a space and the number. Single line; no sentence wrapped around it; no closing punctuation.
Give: gal 50.5
